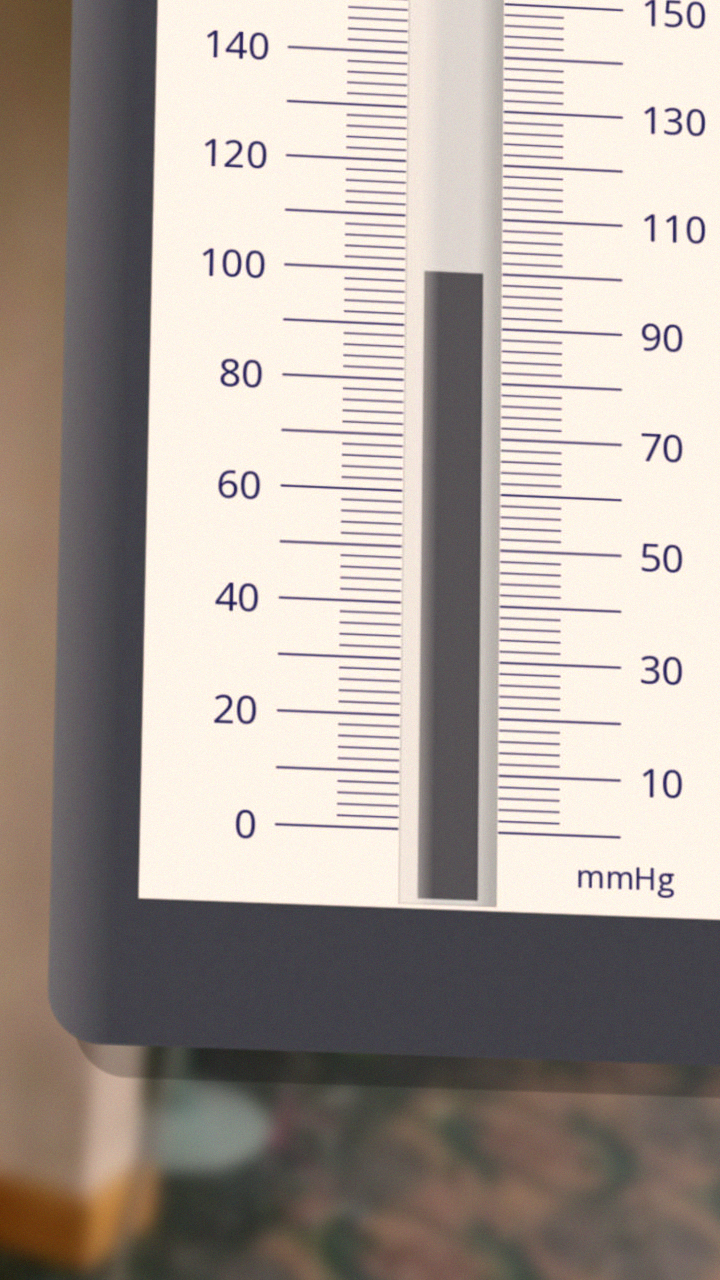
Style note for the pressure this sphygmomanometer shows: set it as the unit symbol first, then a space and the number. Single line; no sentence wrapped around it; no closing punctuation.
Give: mmHg 100
